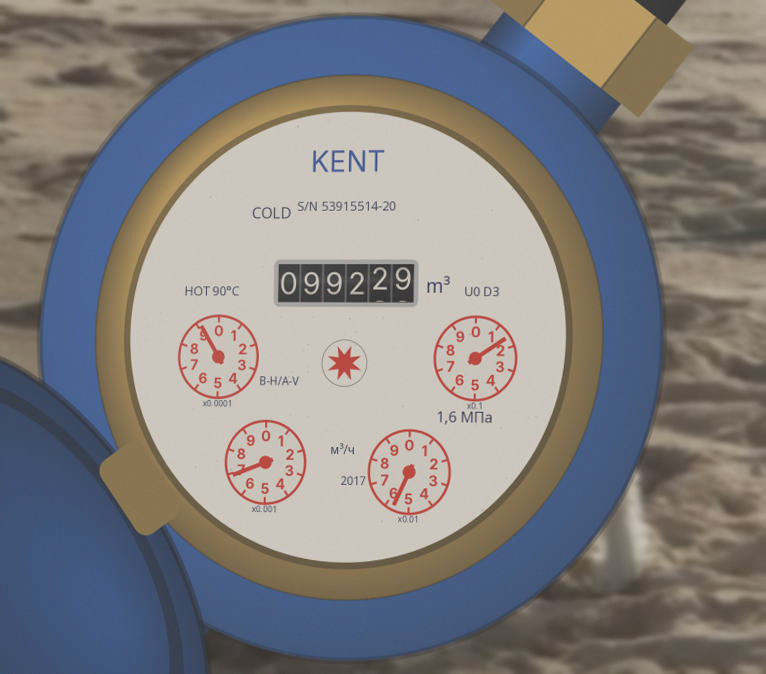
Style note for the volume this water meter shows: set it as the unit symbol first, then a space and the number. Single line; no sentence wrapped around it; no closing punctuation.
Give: m³ 99229.1569
